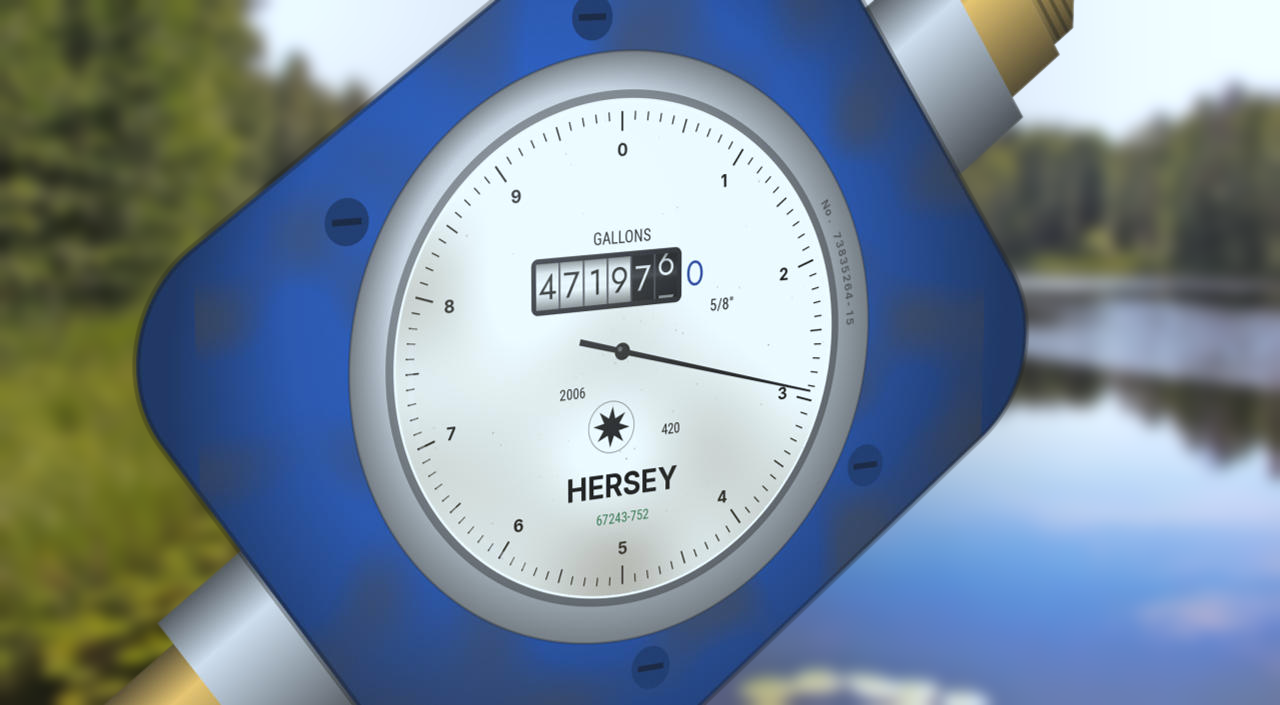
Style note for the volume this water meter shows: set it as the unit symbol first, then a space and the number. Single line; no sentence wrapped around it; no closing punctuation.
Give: gal 4719762.9
